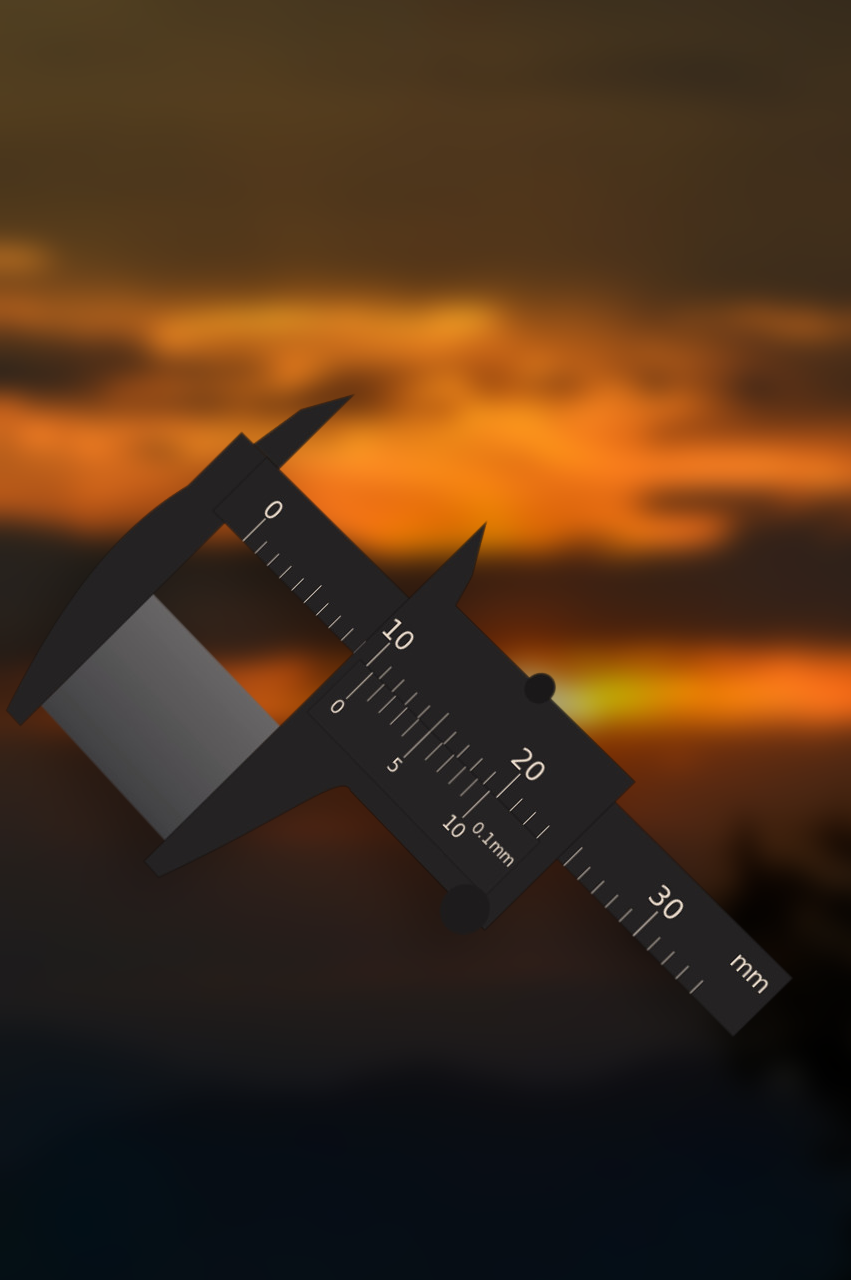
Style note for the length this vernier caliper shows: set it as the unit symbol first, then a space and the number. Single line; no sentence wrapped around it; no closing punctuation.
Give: mm 10.5
